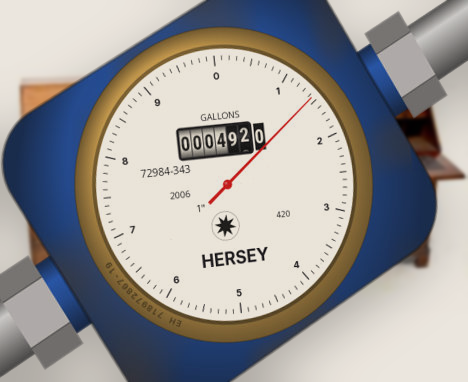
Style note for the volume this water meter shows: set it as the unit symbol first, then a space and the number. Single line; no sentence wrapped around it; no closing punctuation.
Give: gal 4921.4
